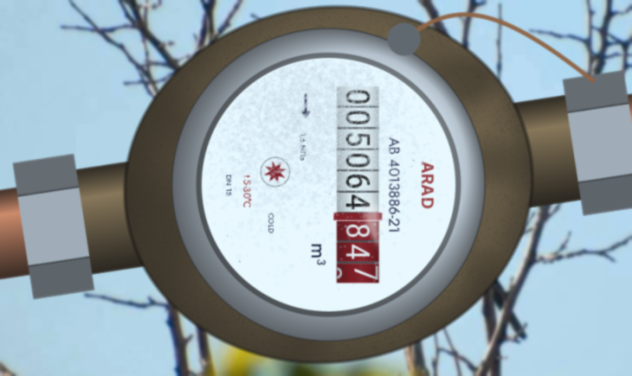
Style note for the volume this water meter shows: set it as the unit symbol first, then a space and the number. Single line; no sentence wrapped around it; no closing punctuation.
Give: m³ 5064.847
